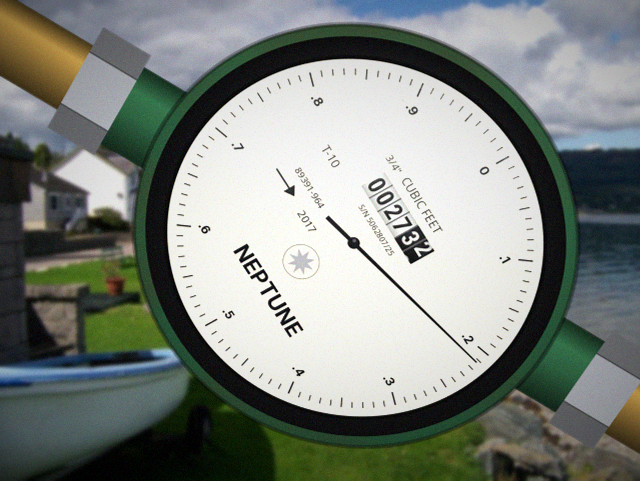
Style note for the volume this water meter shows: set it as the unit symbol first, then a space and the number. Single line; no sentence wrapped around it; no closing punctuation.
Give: ft³ 2732.21
